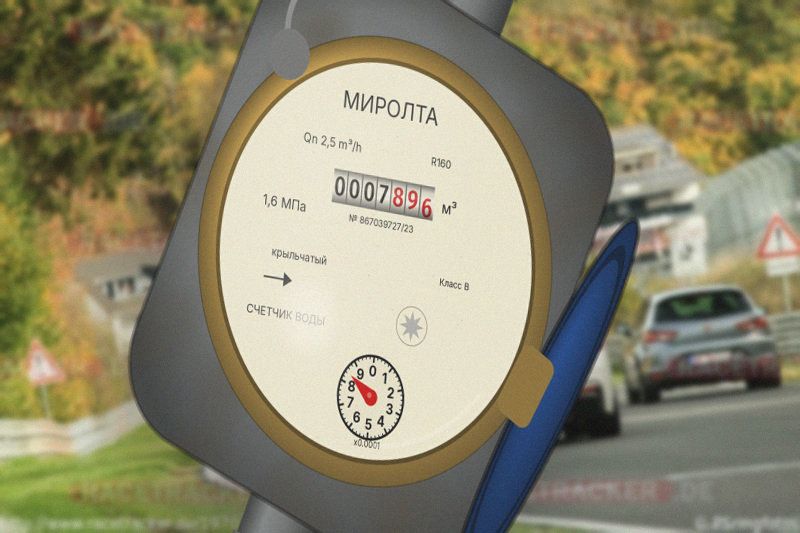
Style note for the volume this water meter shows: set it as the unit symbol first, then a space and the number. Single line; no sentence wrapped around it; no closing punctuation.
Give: m³ 7.8958
